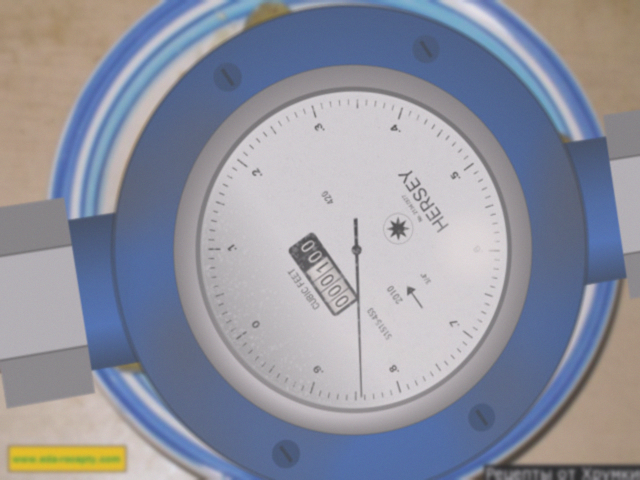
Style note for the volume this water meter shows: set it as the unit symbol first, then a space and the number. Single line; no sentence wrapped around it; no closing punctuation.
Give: ft³ 99.84
